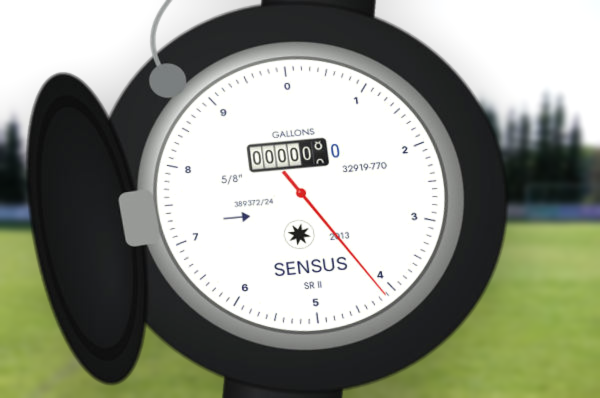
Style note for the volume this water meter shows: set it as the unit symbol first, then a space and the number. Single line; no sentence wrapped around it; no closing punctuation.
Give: gal 84.1
